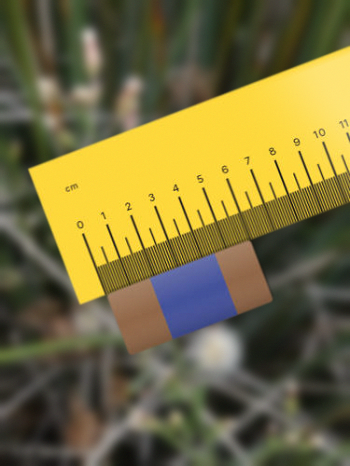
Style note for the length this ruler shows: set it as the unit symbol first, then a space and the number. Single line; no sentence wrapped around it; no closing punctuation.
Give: cm 6
